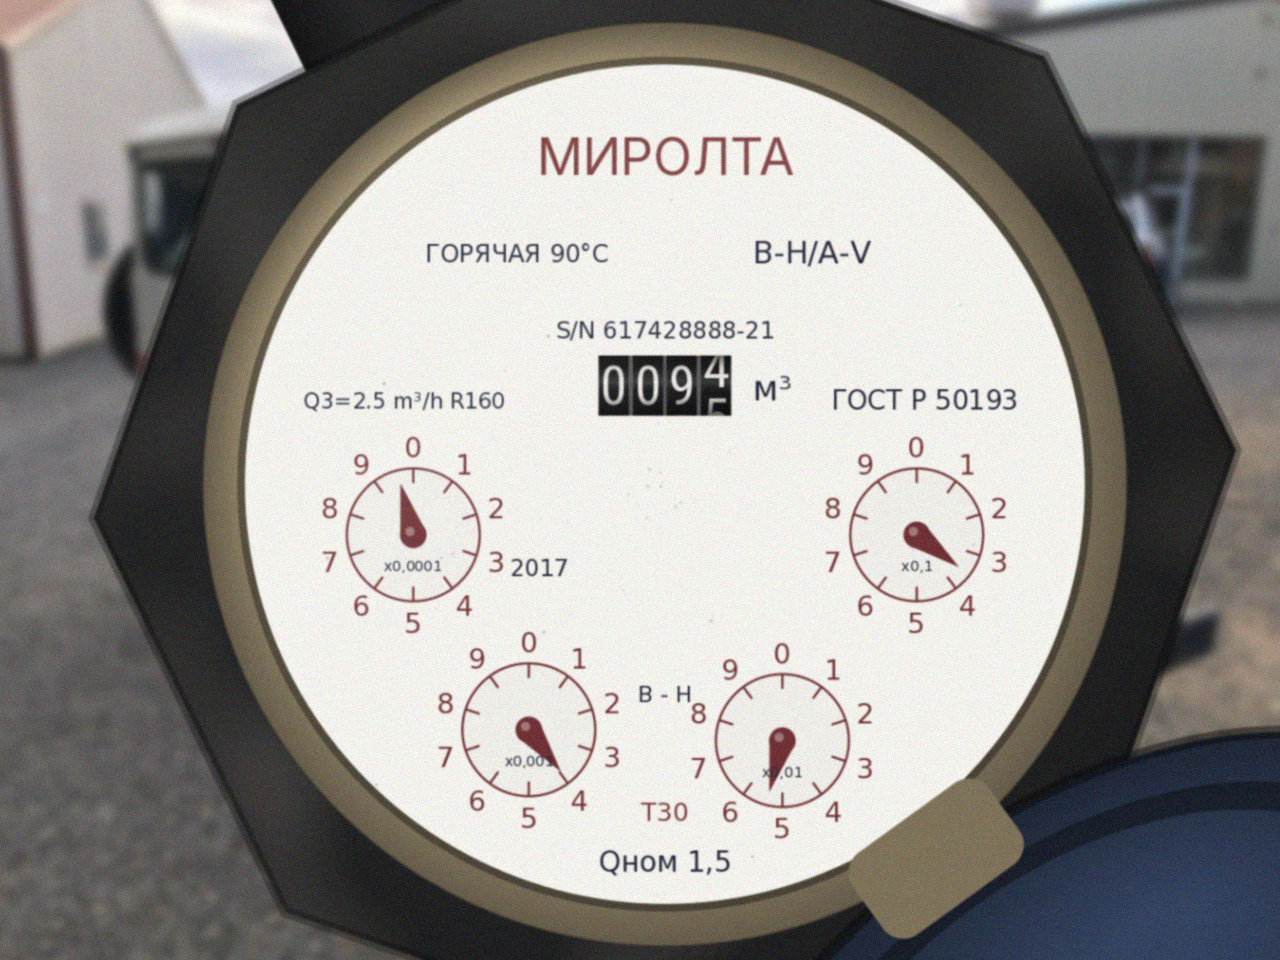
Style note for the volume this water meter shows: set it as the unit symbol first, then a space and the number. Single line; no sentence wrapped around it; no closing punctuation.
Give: m³ 94.3539
